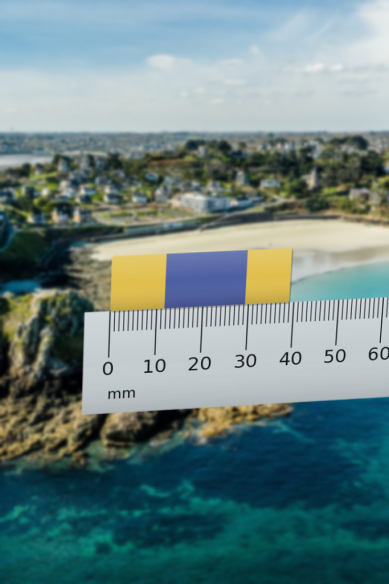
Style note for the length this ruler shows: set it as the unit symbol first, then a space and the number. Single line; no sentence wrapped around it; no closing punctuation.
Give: mm 39
